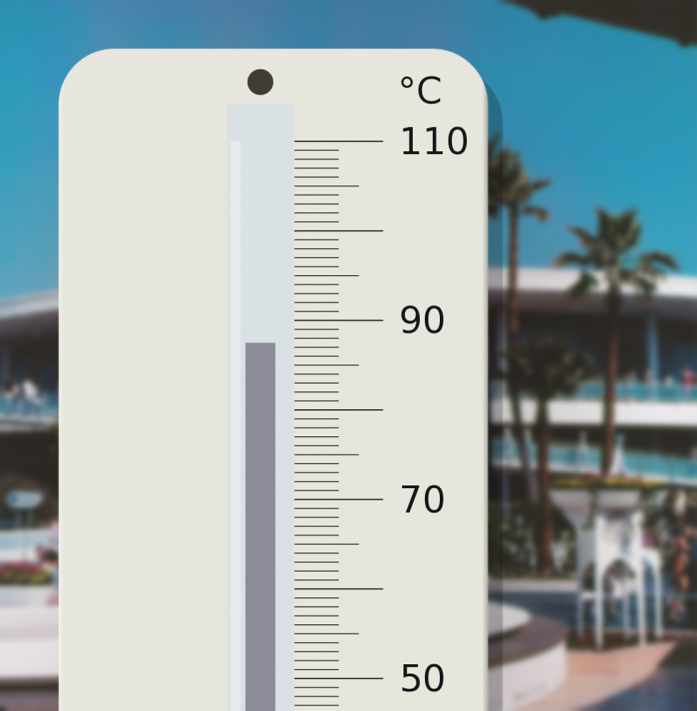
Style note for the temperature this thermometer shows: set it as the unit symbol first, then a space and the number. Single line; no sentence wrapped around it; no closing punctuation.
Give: °C 87.5
